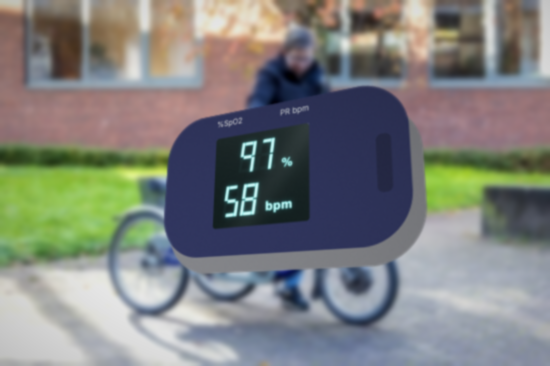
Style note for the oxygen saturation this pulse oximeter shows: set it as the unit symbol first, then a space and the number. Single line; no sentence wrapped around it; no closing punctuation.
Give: % 97
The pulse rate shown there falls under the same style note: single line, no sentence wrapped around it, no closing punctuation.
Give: bpm 58
